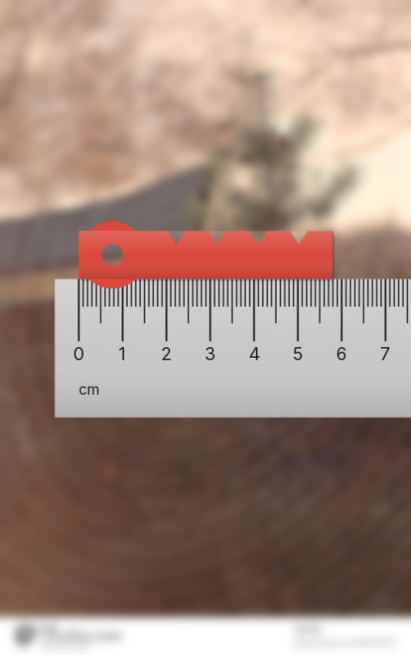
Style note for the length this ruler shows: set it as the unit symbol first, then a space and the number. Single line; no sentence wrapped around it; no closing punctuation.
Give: cm 5.8
